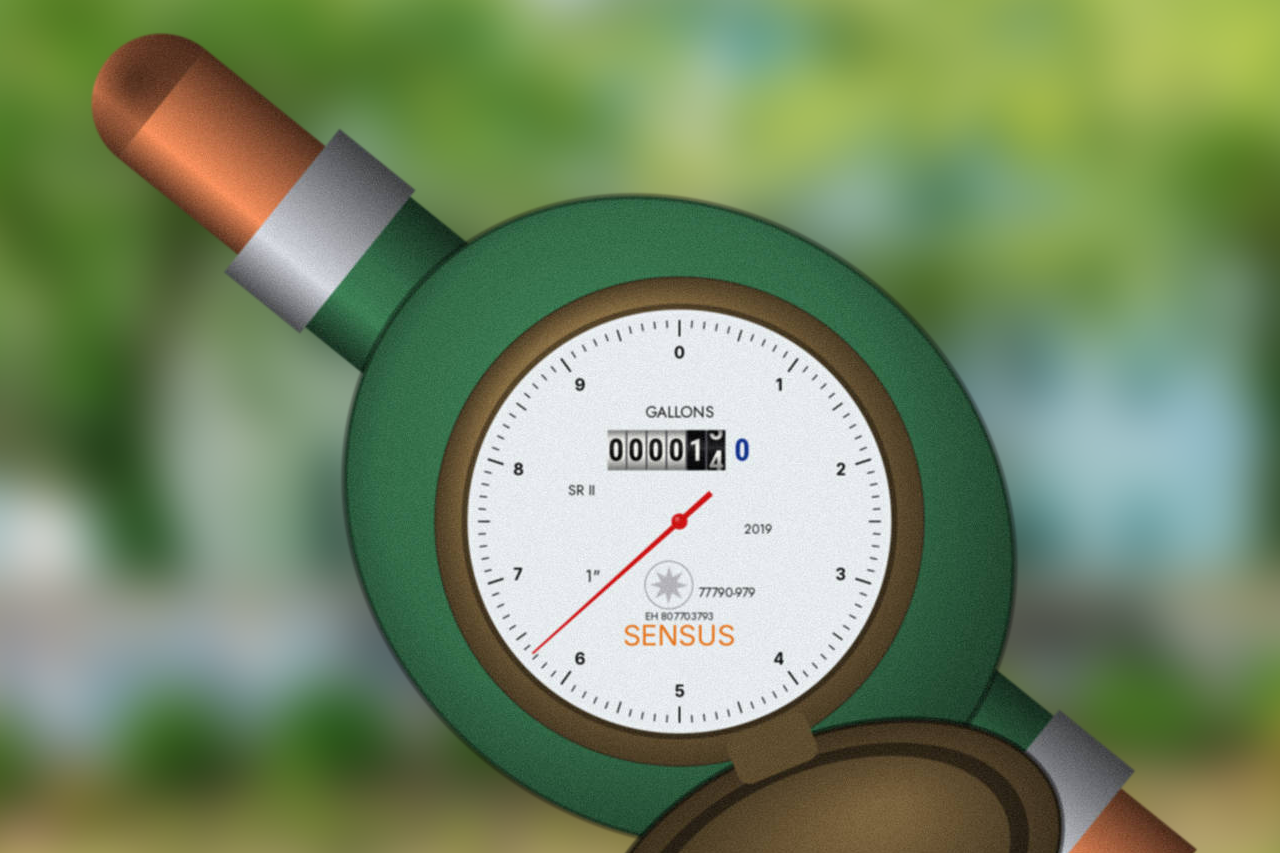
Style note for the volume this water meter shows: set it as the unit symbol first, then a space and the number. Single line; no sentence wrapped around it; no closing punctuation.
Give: gal 136.3
